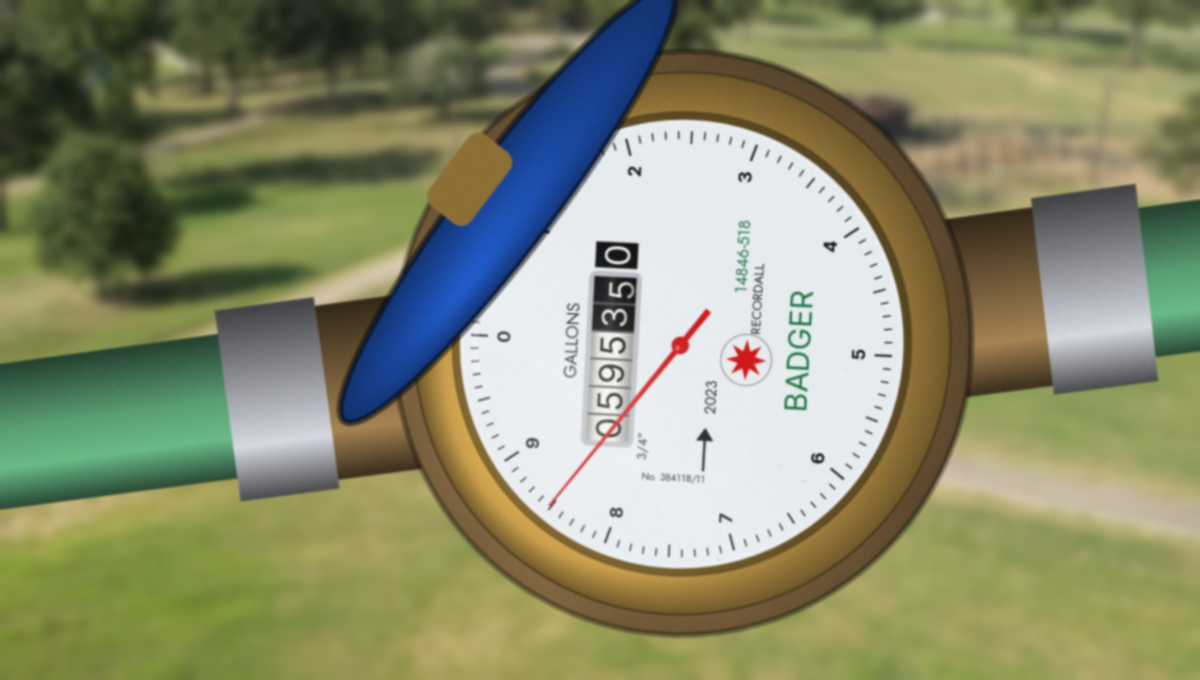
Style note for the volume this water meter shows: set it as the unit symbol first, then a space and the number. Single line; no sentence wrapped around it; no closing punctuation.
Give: gal 595348.5
